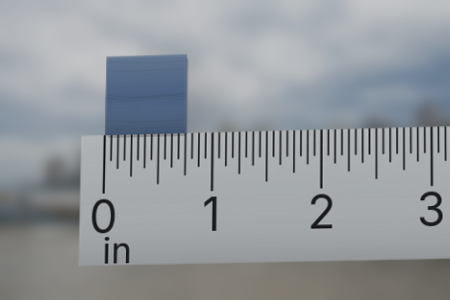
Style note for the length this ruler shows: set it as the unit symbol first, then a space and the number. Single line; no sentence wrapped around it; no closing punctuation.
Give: in 0.75
